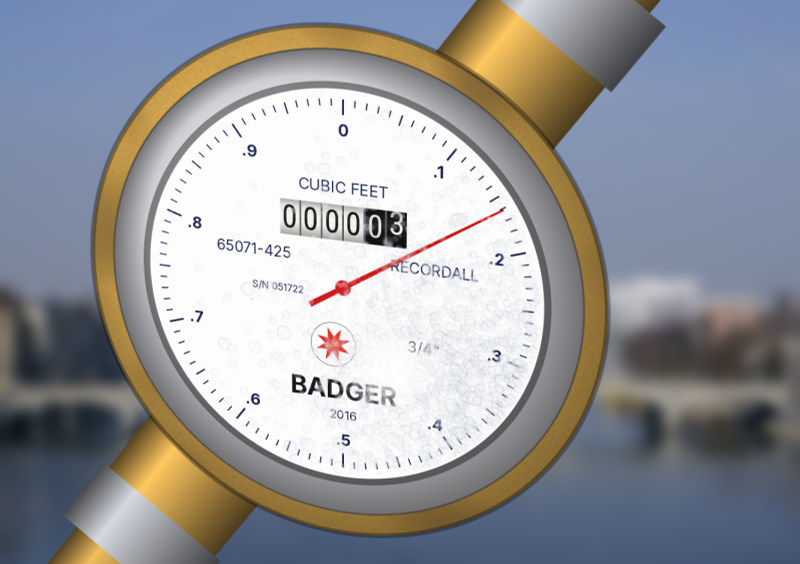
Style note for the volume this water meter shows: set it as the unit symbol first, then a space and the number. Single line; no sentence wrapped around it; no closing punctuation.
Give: ft³ 3.16
